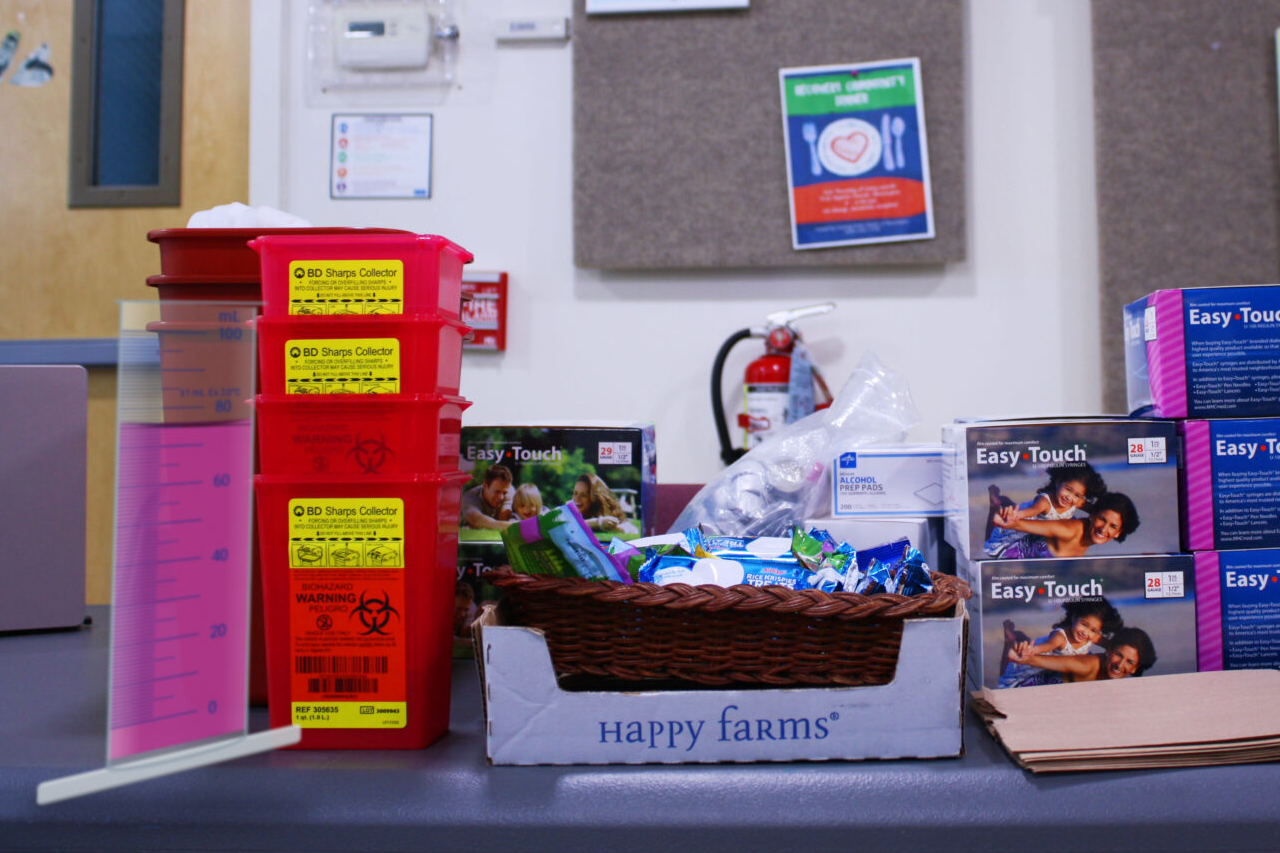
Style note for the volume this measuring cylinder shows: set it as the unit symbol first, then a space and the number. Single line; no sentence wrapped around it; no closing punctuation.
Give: mL 75
